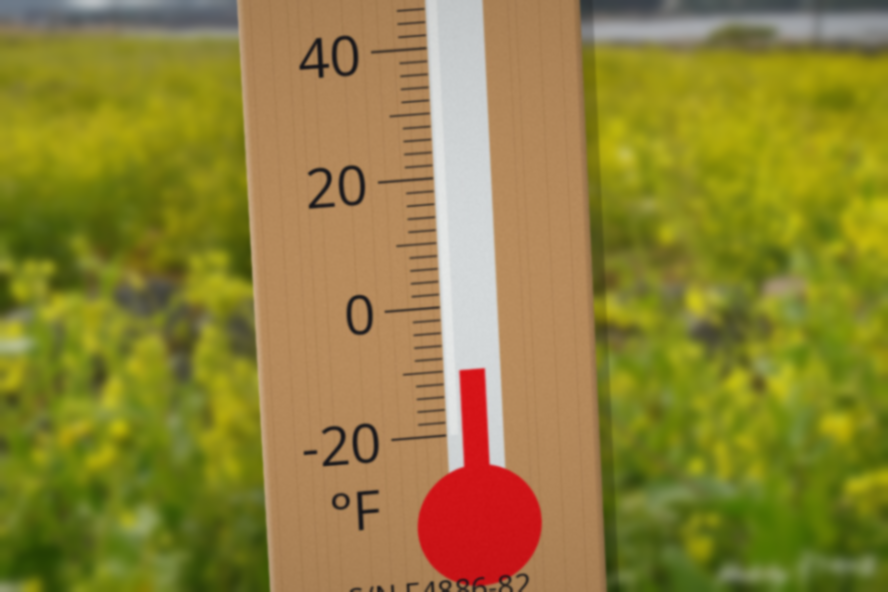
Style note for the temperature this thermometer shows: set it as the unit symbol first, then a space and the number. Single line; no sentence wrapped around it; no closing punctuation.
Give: °F -10
